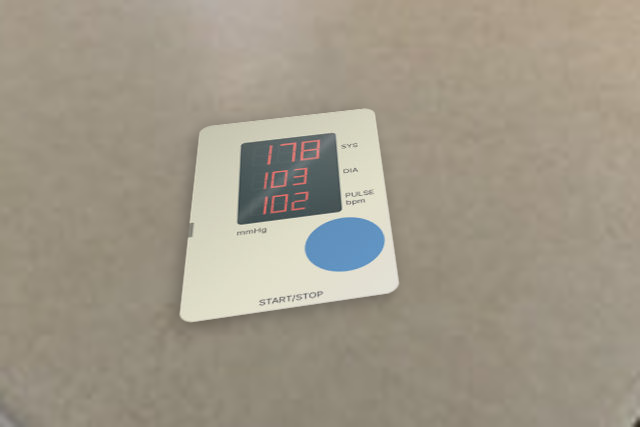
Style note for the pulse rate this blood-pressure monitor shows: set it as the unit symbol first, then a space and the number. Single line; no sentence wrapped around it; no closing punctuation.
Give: bpm 102
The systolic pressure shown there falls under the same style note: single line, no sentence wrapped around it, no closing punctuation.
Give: mmHg 178
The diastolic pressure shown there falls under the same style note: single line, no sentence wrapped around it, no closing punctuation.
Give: mmHg 103
